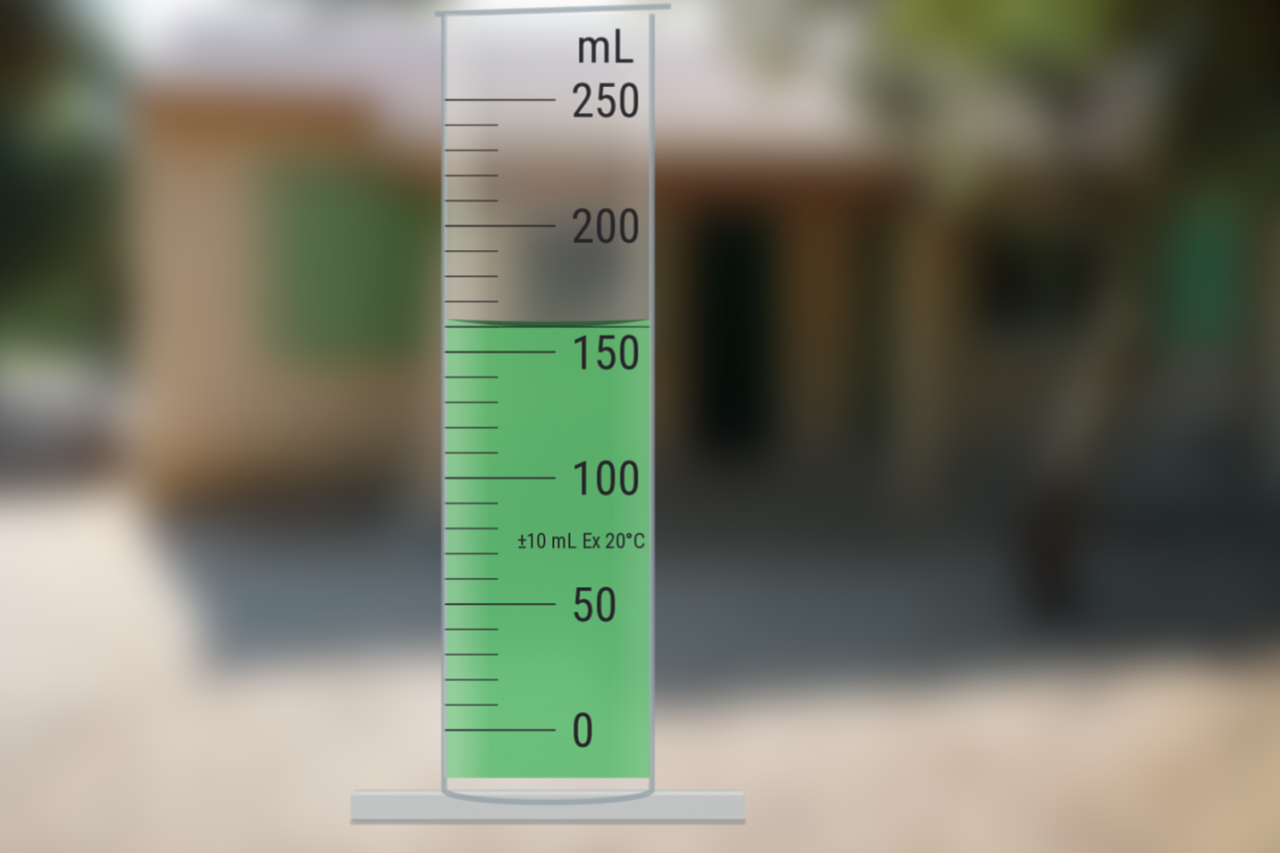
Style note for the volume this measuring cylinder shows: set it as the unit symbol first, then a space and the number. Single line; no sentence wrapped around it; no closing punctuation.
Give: mL 160
